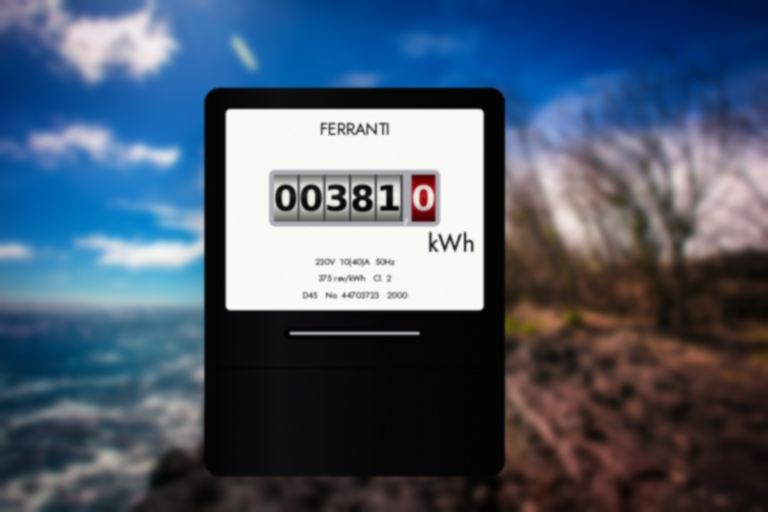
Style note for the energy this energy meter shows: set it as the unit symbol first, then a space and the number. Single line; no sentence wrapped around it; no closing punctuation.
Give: kWh 381.0
